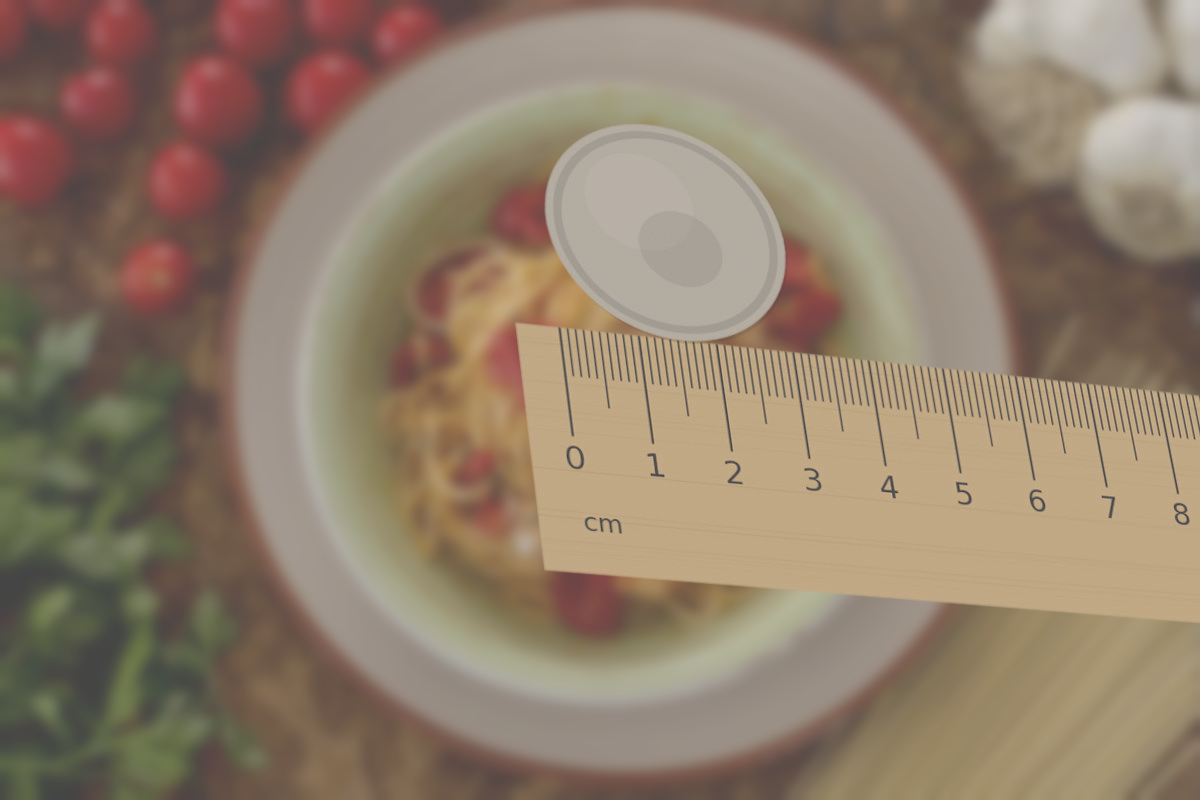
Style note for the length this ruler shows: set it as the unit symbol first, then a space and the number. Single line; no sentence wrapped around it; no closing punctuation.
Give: cm 3.1
